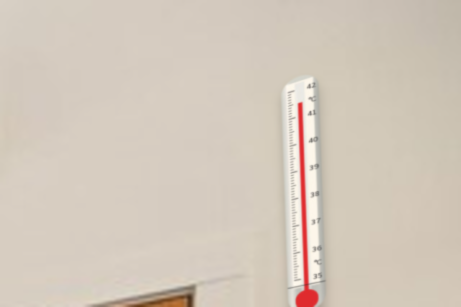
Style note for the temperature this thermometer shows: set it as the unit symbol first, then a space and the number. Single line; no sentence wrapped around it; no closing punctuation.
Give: °C 41.5
